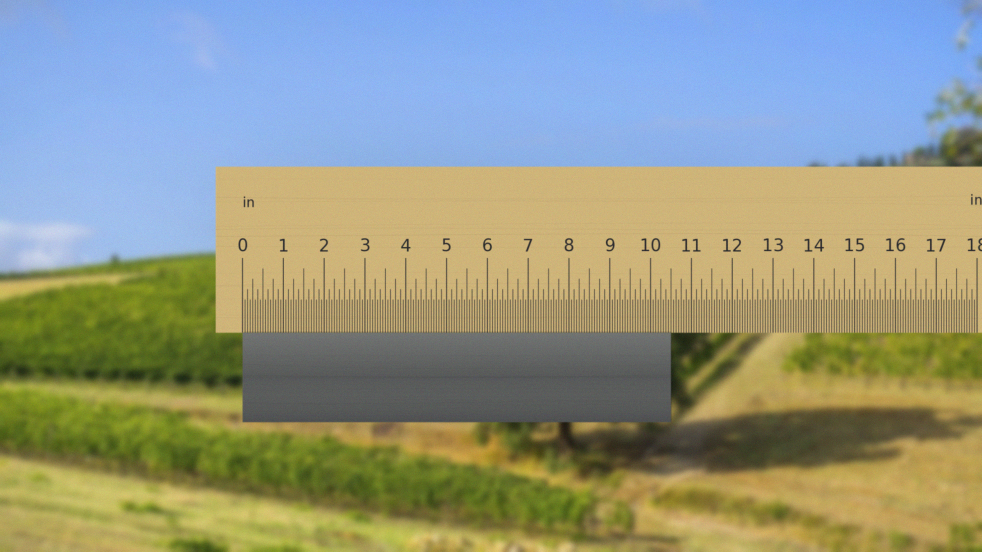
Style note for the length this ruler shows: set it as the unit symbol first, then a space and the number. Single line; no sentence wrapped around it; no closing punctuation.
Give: in 10.5
